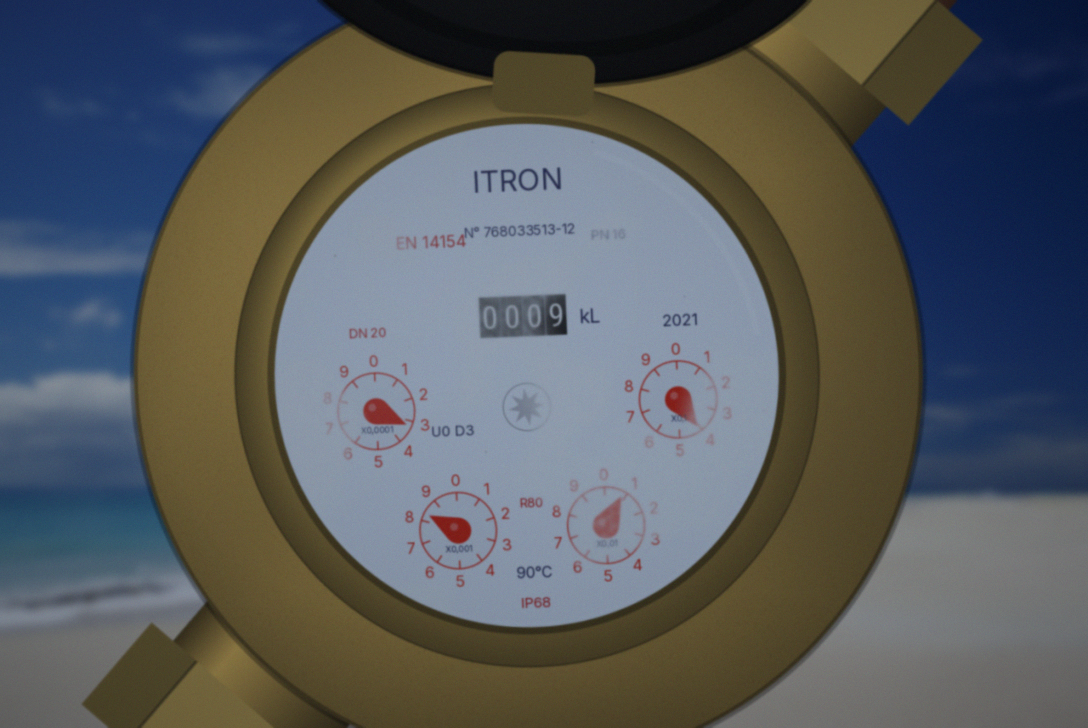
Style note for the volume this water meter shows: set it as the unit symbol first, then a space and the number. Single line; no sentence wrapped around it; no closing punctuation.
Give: kL 9.4083
